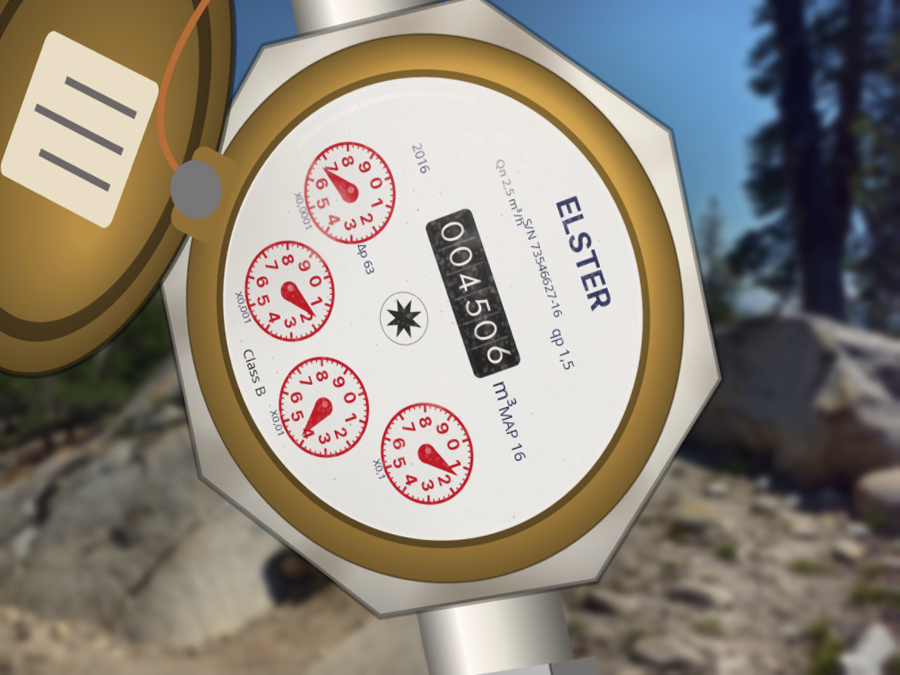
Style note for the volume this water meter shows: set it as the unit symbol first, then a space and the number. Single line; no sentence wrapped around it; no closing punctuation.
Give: m³ 4506.1416
